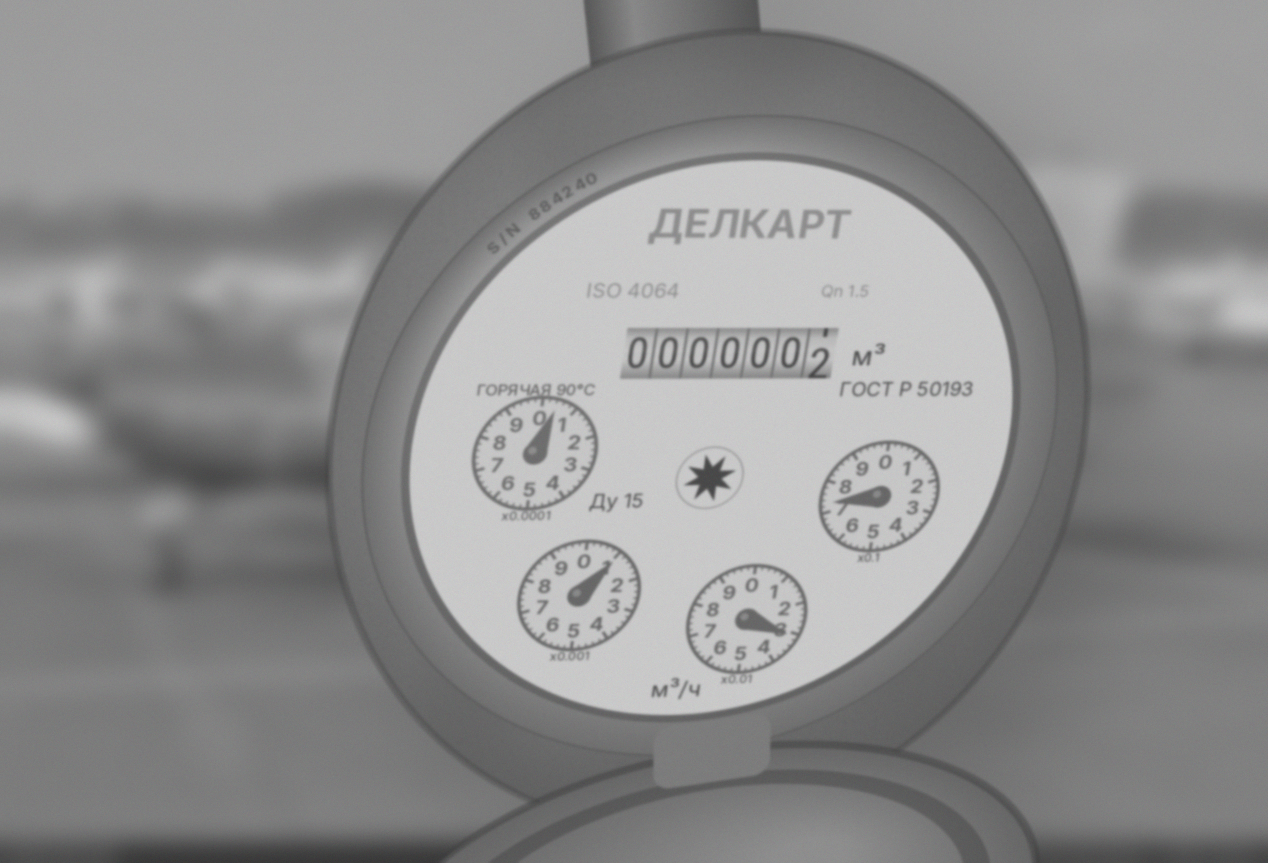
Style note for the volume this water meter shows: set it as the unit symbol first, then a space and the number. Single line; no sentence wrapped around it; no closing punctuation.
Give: m³ 1.7310
